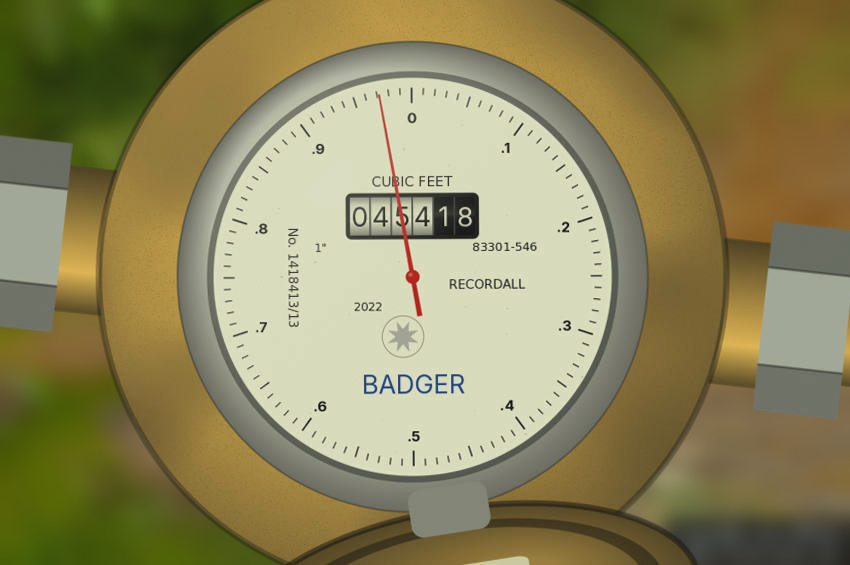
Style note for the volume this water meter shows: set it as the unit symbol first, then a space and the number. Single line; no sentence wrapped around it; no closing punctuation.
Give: ft³ 45417.97
